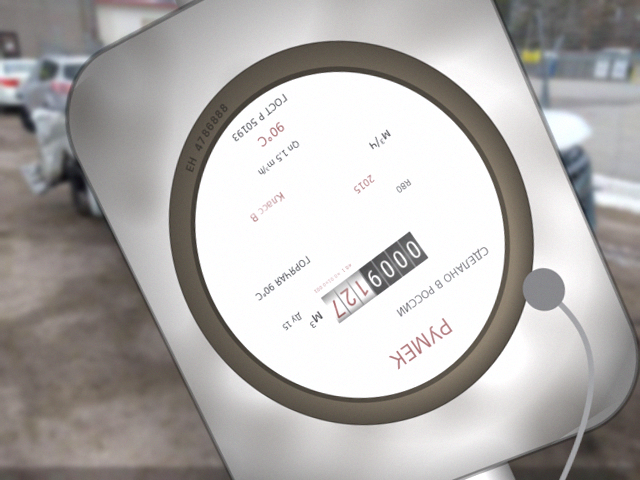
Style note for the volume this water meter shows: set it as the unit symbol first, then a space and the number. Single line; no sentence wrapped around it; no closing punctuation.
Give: m³ 9.127
